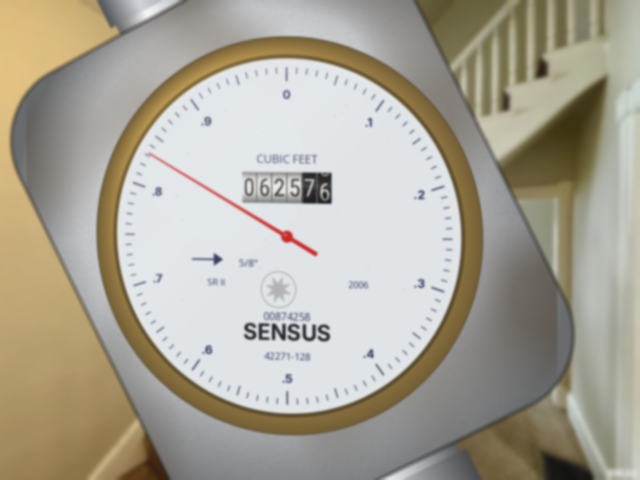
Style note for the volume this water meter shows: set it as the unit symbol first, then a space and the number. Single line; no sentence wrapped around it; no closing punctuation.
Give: ft³ 62575.83
